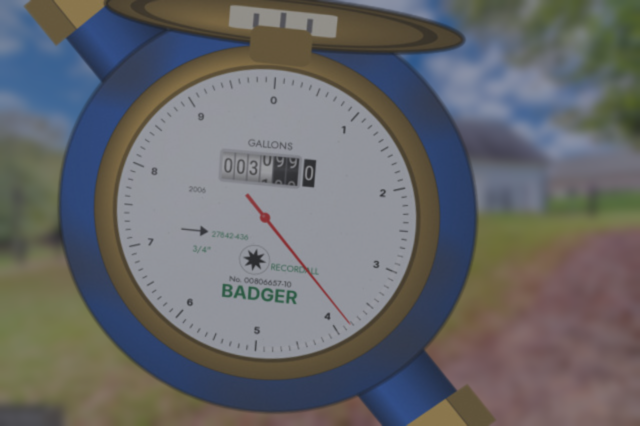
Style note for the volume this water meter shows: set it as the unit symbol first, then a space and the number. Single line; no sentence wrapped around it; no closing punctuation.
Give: gal 30993.8
